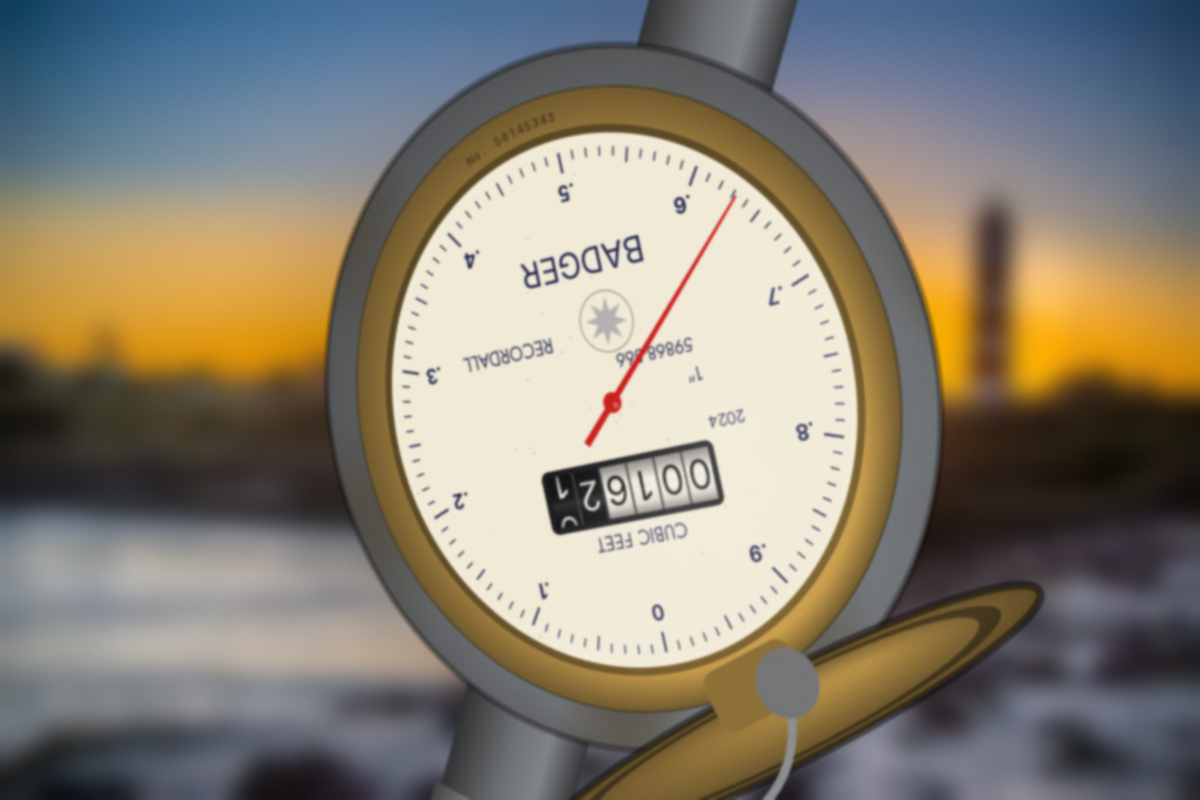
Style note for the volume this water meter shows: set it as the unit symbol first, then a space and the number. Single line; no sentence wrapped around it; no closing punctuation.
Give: ft³ 1620.63
